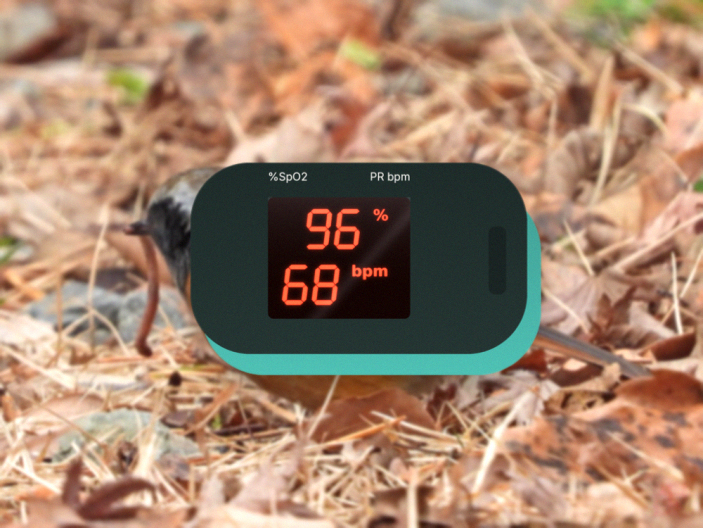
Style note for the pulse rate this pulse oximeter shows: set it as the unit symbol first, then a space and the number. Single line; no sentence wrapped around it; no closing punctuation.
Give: bpm 68
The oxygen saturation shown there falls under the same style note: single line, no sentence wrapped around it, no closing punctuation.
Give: % 96
